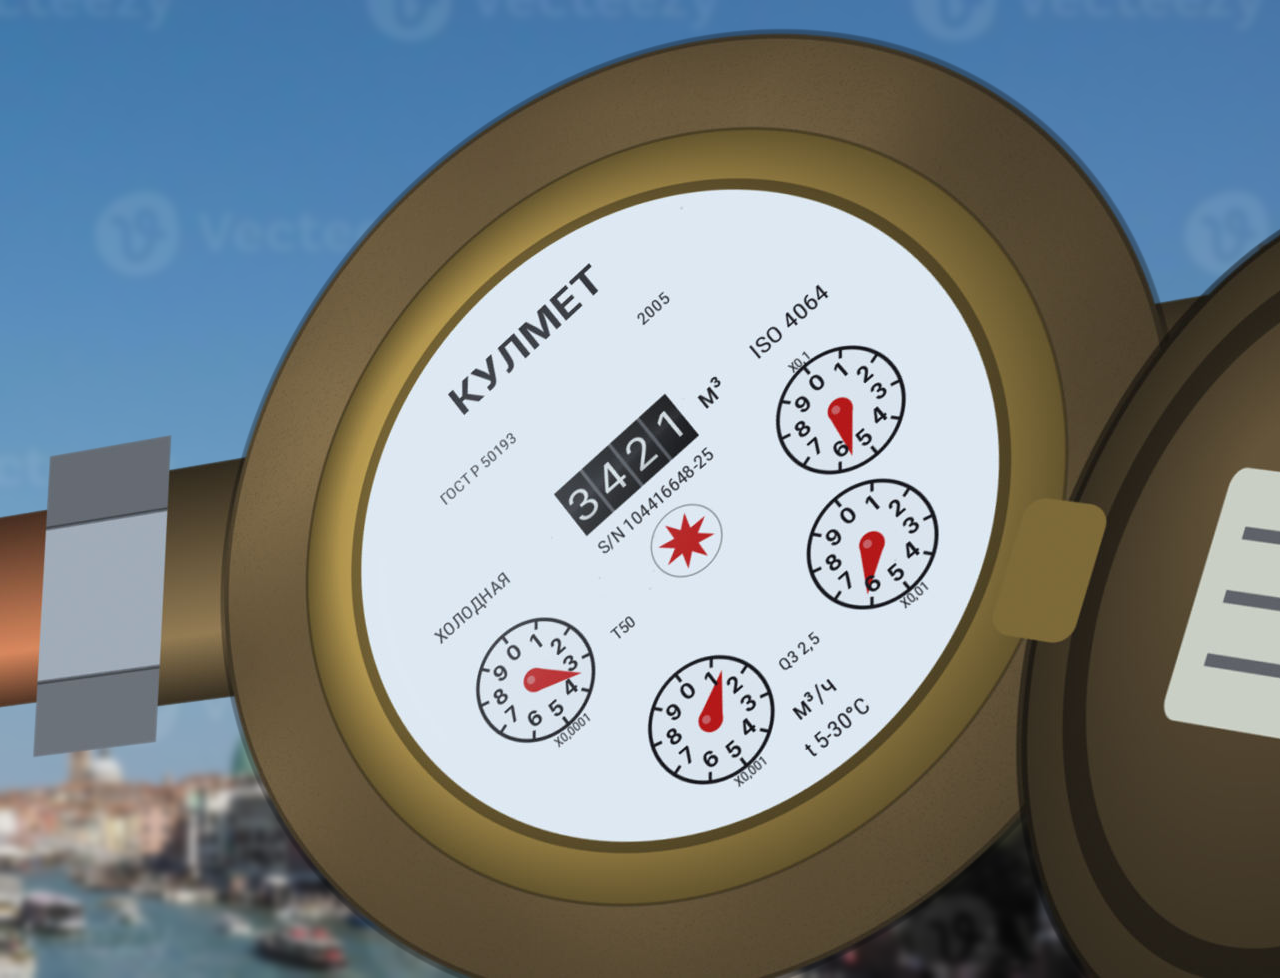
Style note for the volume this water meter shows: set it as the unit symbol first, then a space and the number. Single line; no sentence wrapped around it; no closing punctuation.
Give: m³ 3421.5613
